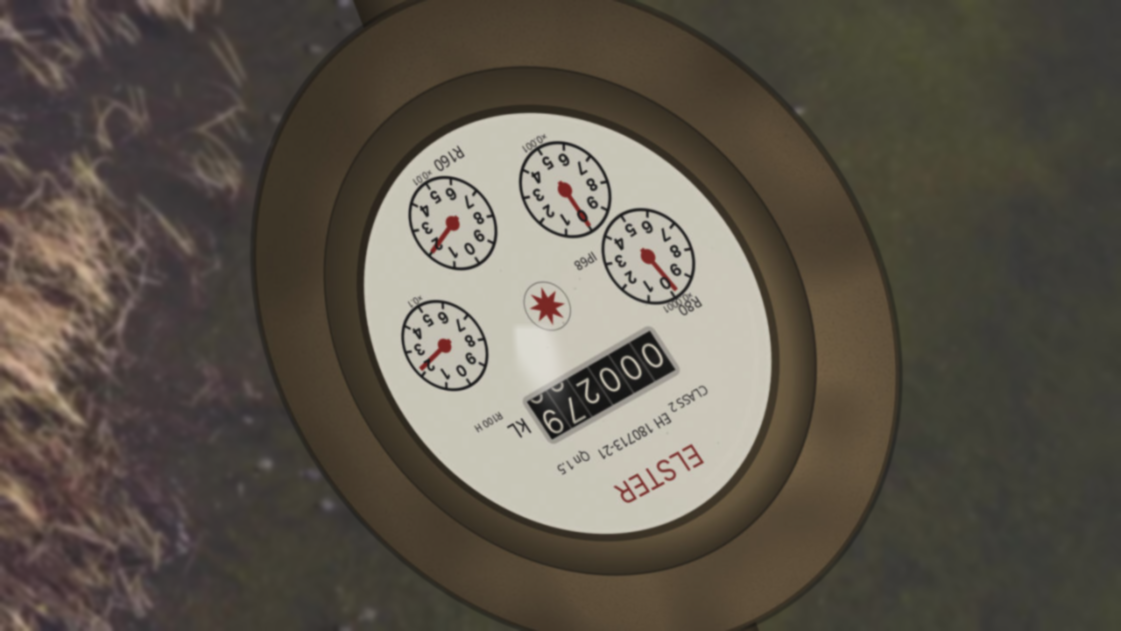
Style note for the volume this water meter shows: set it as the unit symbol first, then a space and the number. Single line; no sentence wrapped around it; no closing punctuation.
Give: kL 279.2199
